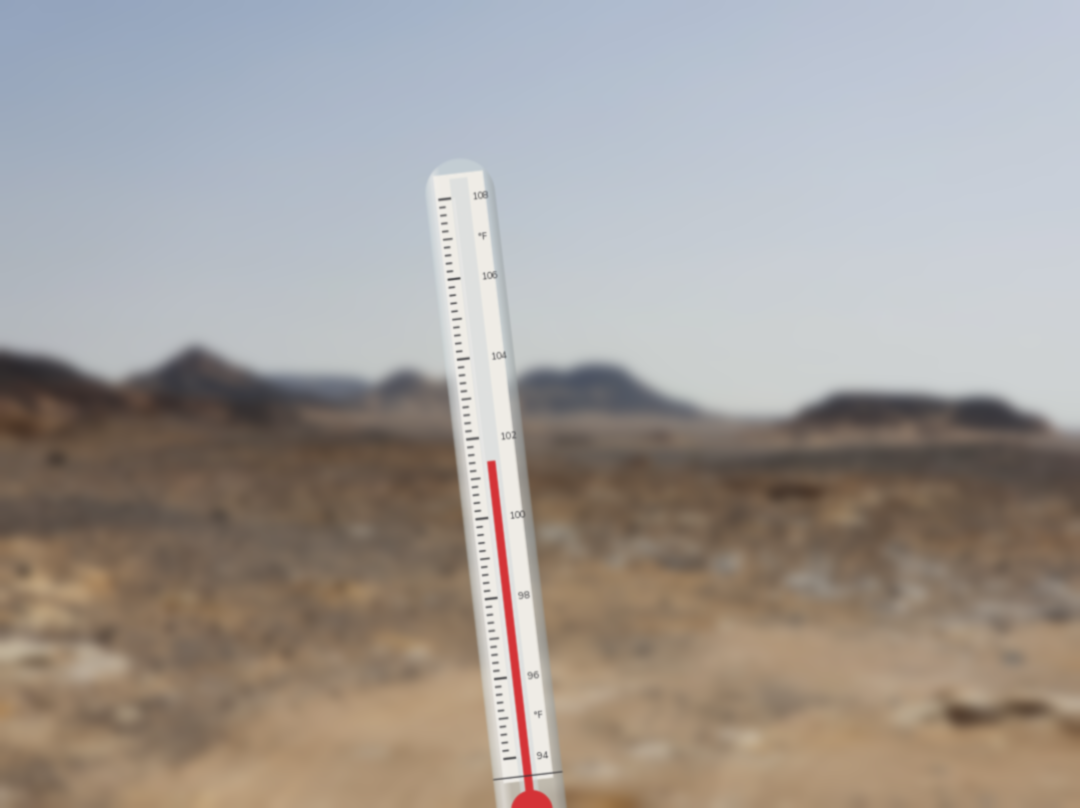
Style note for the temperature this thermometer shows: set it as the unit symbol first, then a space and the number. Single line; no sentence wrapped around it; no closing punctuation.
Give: °F 101.4
